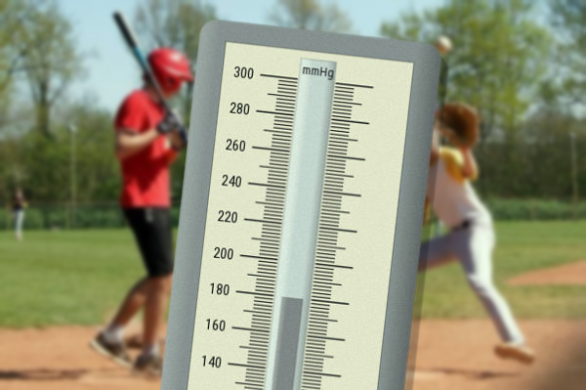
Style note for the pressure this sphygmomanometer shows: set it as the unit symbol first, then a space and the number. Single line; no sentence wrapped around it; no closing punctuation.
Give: mmHg 180
